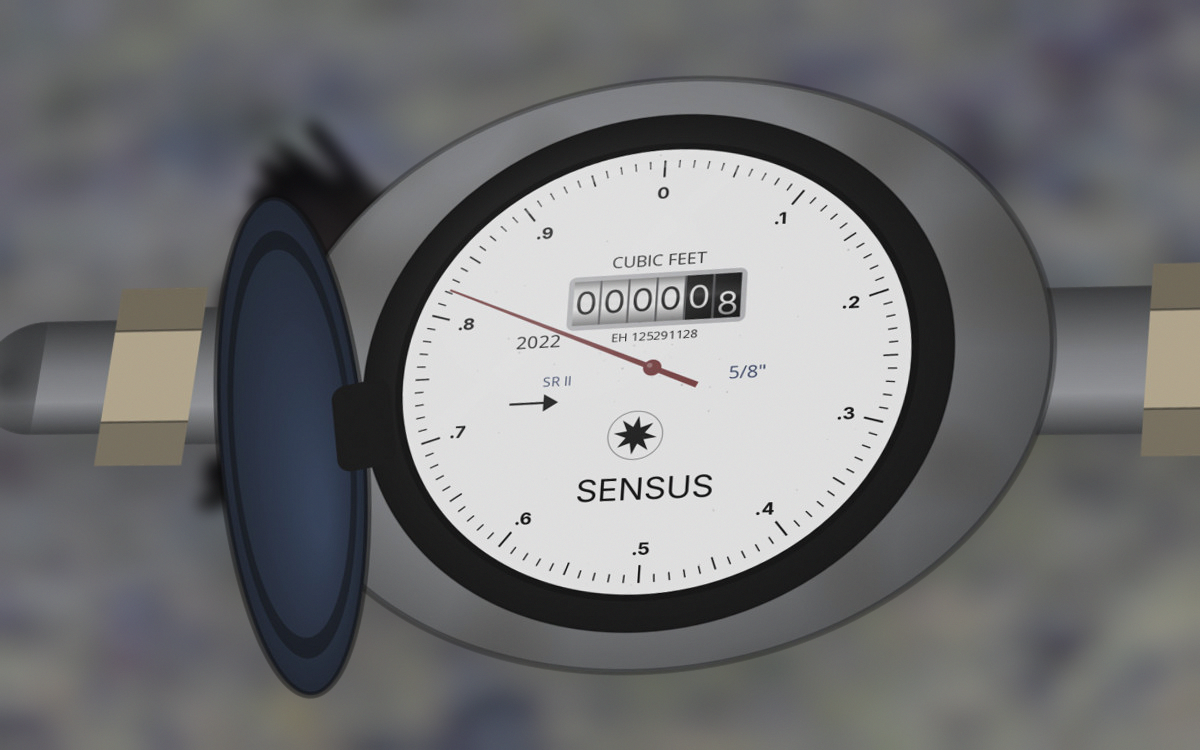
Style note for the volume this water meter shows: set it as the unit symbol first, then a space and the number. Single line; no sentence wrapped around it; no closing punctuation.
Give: ft³ 7.82
